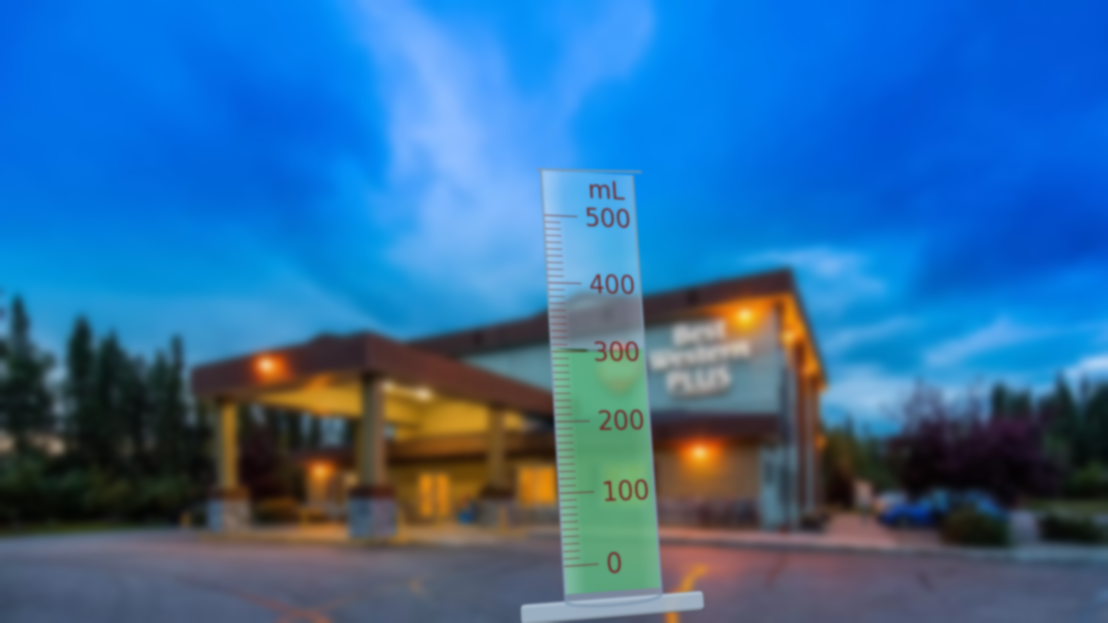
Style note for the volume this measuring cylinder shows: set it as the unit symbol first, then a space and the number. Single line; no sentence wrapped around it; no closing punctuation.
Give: mL 300
